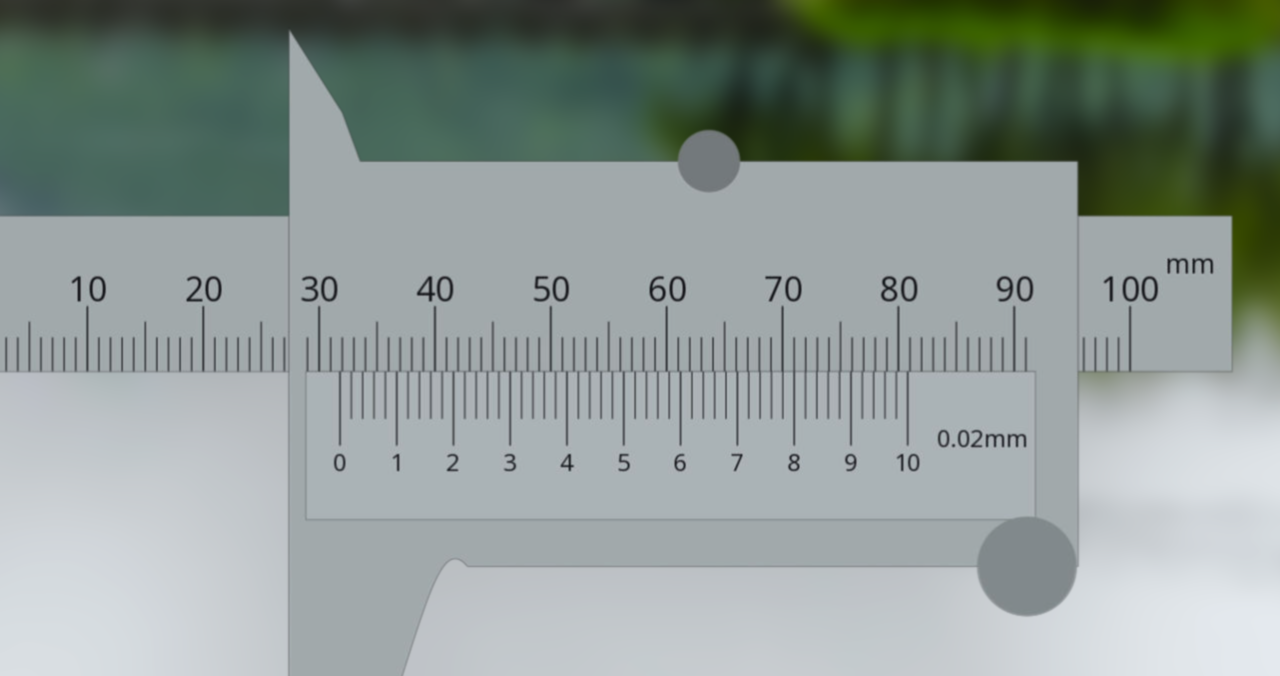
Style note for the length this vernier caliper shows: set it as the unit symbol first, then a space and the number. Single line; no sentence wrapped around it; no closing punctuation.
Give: mm 31.8
